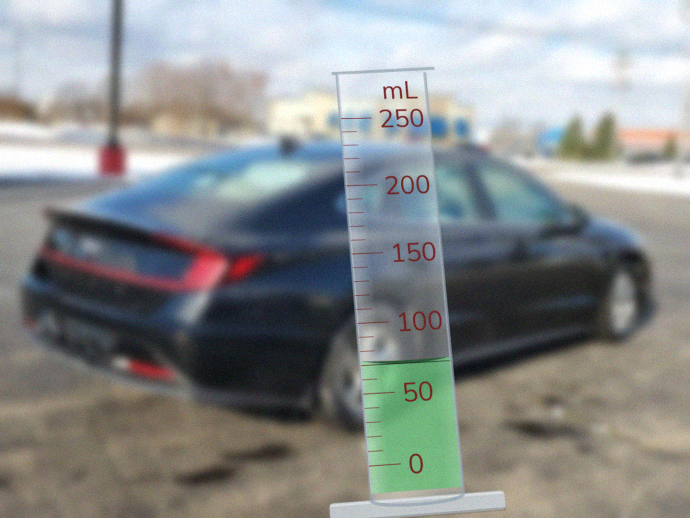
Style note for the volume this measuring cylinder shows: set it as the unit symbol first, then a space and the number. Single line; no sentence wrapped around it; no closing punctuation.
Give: mL 70
